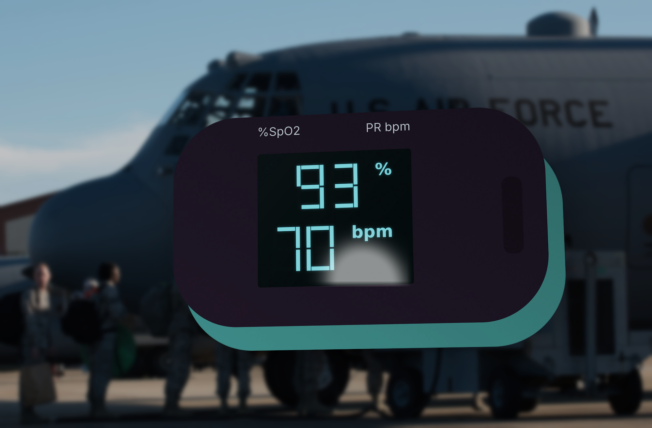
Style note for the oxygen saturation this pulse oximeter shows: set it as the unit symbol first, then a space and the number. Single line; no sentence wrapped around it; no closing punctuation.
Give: % 93
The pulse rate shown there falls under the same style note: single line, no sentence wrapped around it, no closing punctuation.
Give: bpm 70
